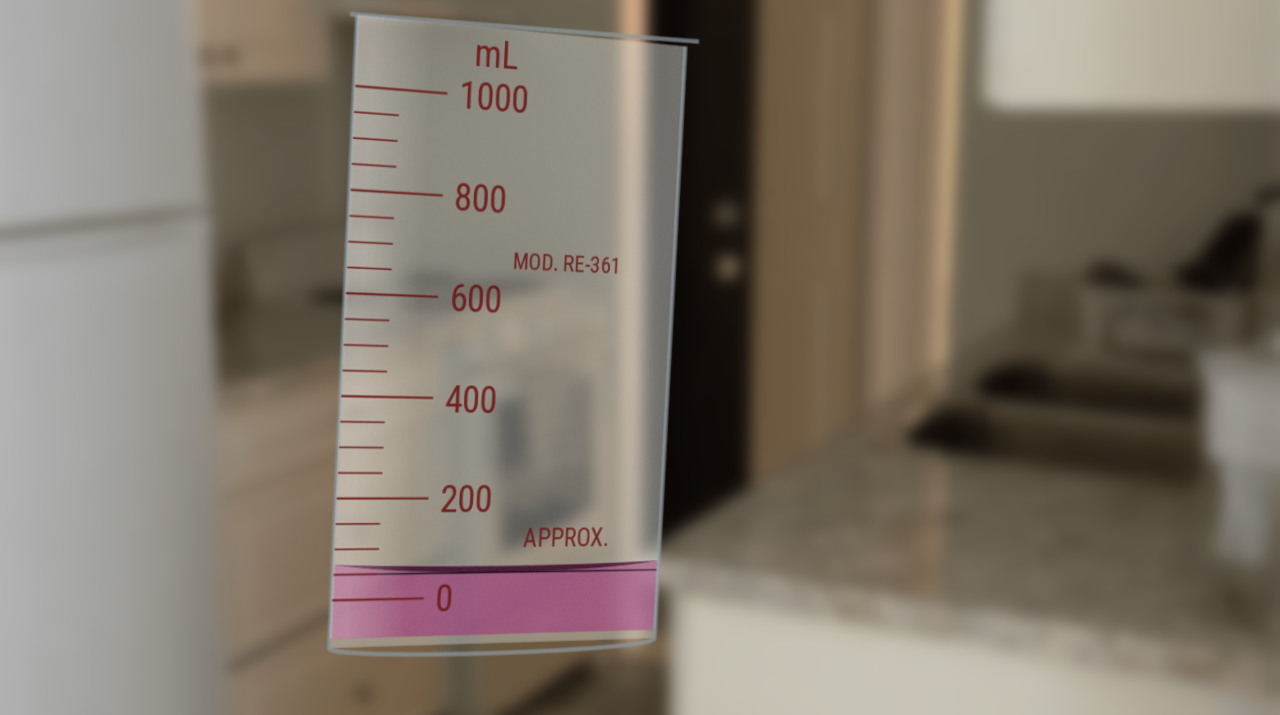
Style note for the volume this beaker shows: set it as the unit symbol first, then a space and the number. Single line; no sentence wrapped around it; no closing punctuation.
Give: mL 50
